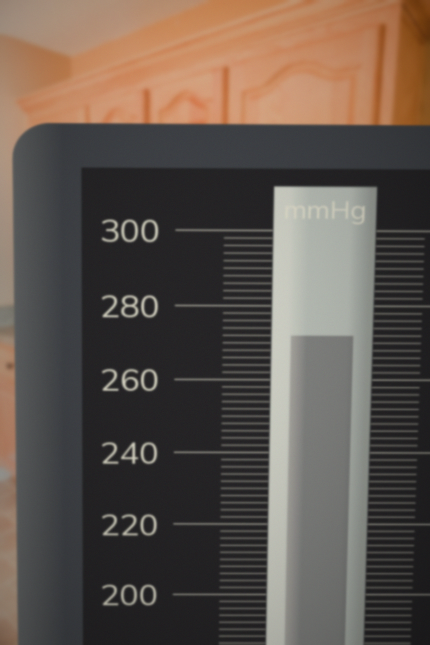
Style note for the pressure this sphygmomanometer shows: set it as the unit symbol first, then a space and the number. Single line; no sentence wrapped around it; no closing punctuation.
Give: mmHg 272
